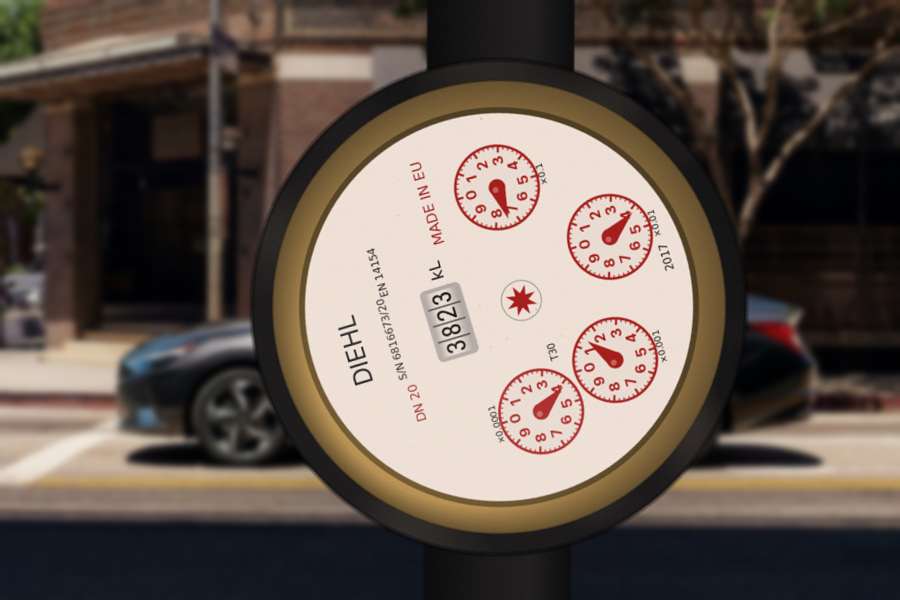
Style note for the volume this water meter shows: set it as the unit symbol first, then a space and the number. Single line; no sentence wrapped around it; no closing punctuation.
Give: kL 3823.7414
